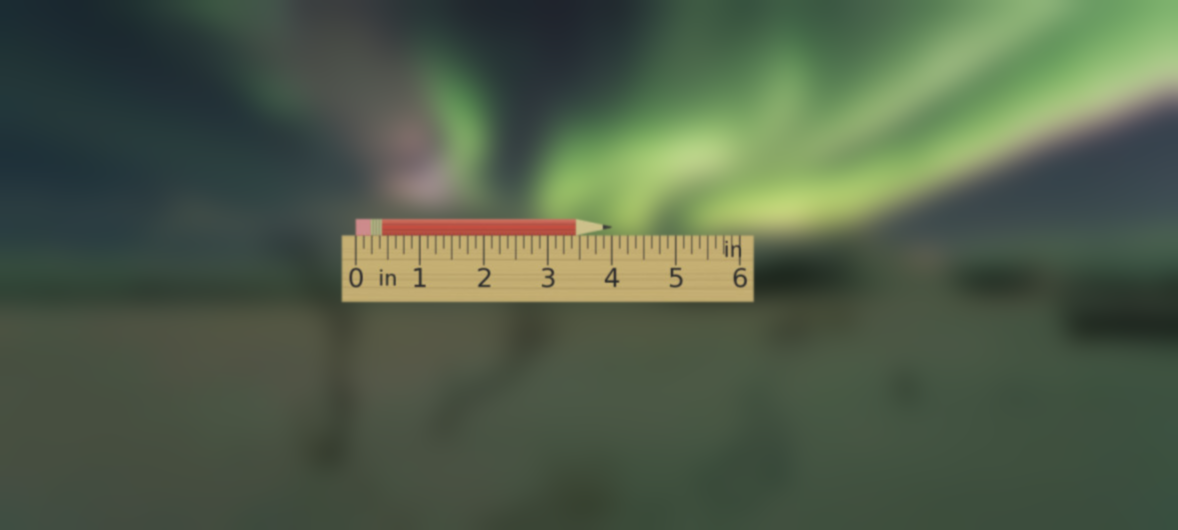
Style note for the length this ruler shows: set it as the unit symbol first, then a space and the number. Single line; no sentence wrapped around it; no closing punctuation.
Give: in 4
